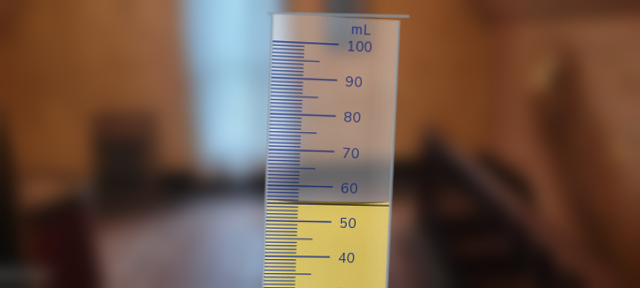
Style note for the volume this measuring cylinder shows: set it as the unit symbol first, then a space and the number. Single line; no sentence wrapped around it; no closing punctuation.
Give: mL 55
